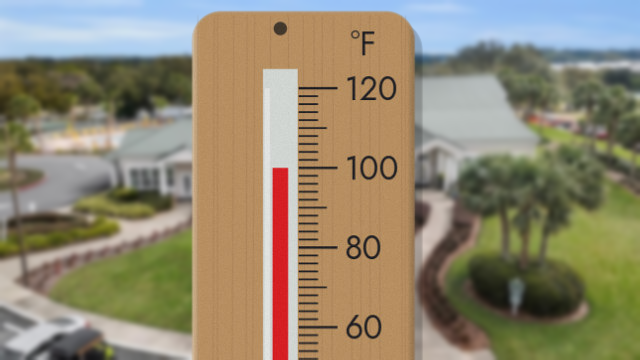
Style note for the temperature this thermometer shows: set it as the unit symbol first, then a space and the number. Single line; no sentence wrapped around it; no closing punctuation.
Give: °F 100
